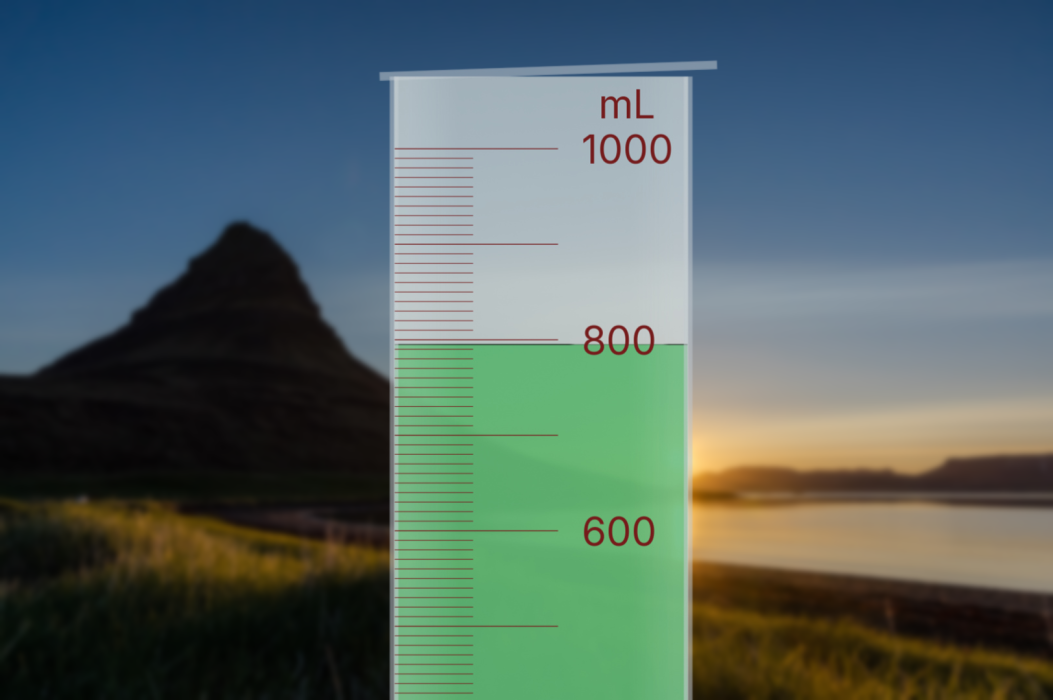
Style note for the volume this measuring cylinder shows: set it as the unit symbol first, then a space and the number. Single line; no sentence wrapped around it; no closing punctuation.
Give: mL 795
